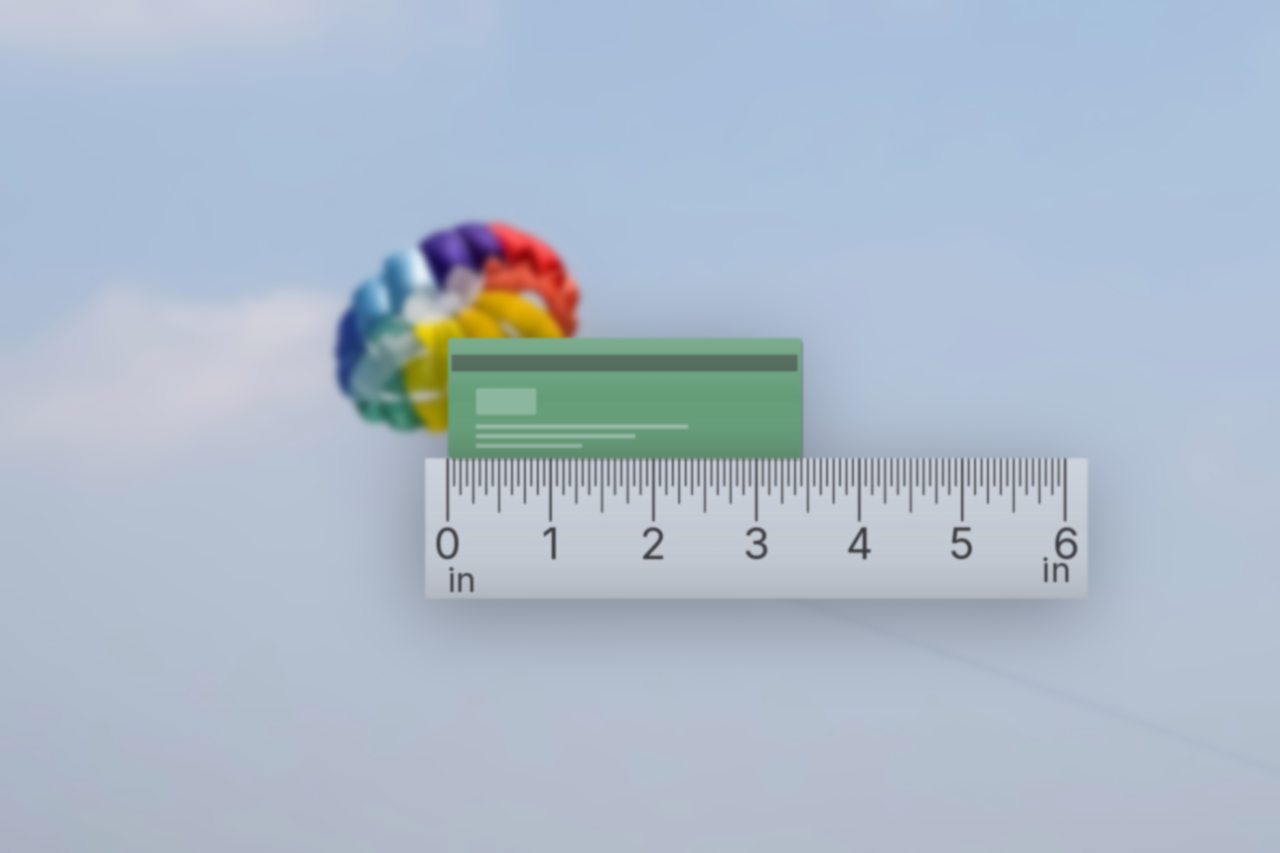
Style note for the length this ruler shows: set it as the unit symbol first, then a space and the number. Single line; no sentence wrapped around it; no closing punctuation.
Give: in 3.4375
